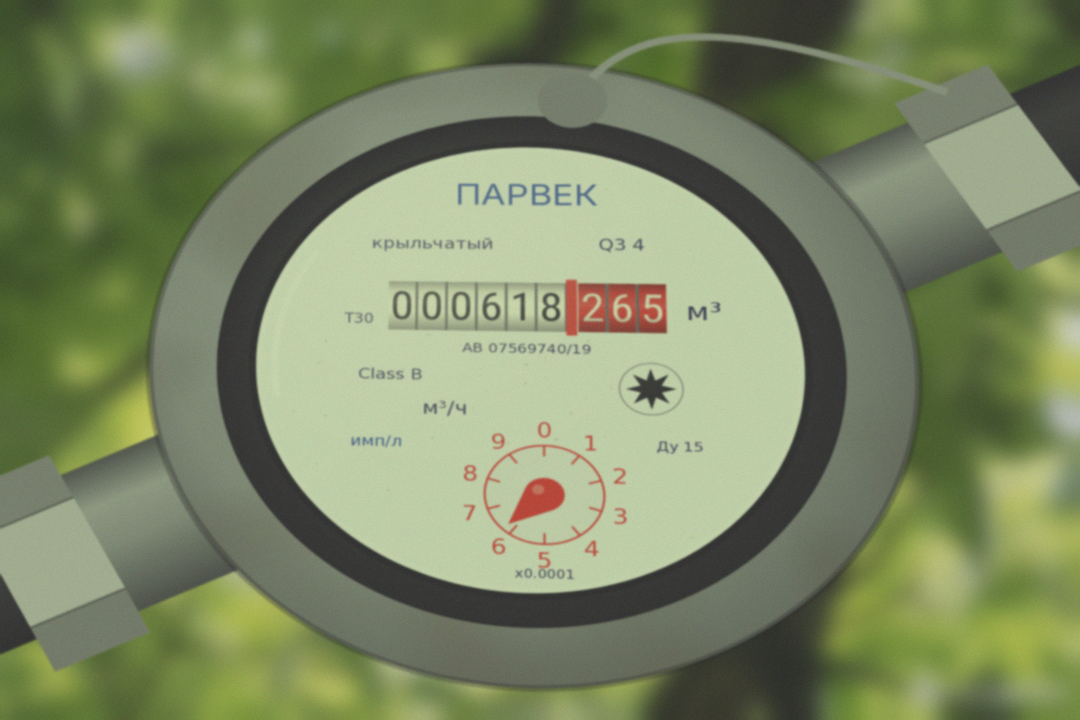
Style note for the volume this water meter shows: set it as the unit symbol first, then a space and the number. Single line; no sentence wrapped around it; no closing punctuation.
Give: m³ 618.2656
